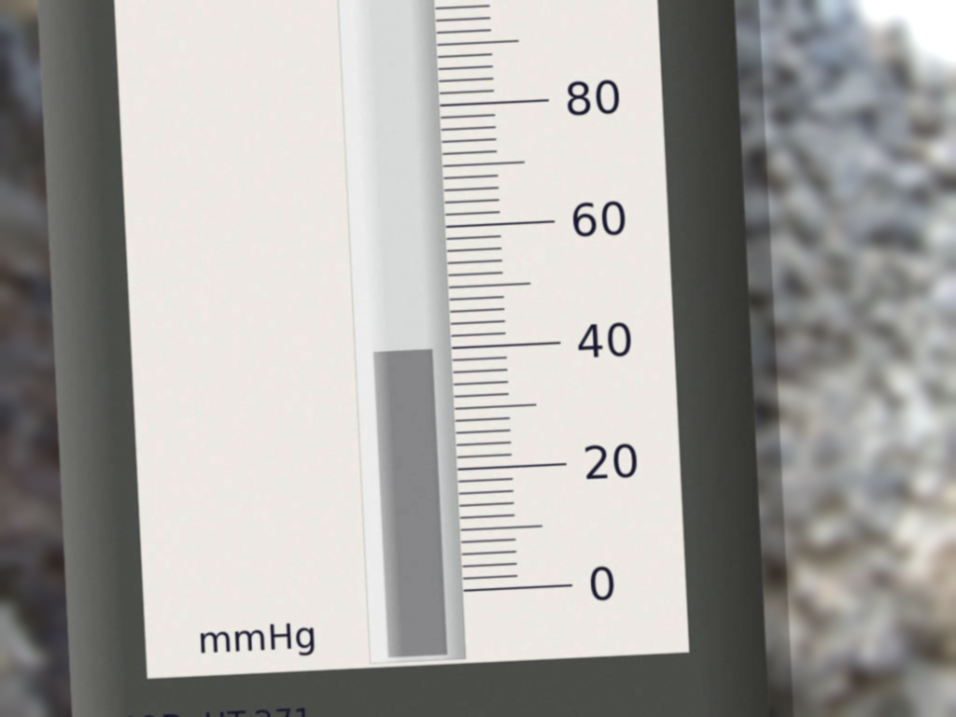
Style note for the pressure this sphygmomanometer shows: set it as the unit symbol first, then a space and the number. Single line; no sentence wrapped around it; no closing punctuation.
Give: mmHg 40
